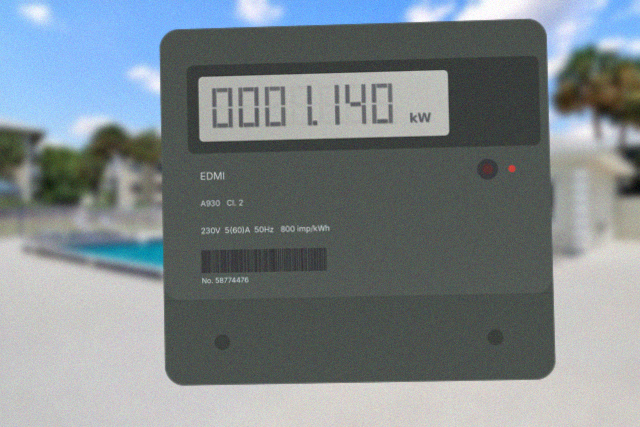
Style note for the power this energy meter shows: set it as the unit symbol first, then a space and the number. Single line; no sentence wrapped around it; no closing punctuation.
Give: kW 1.140
